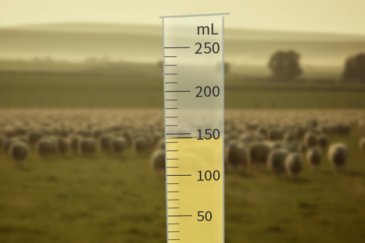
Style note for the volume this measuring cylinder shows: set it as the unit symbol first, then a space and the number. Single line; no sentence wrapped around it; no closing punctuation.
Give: mL 145
